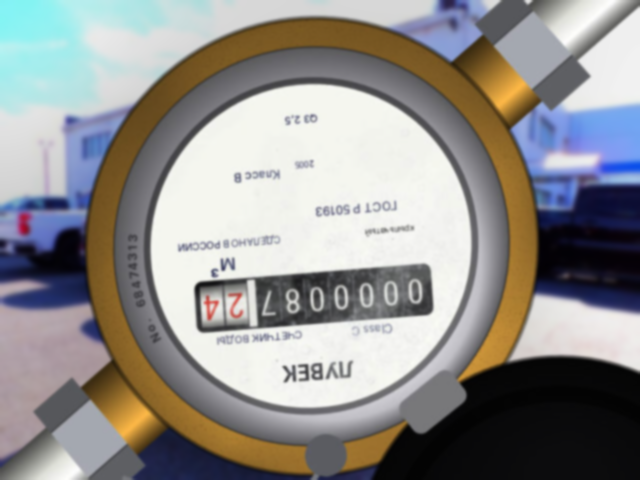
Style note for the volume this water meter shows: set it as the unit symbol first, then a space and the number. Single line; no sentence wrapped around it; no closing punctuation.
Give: m³ 87.24
